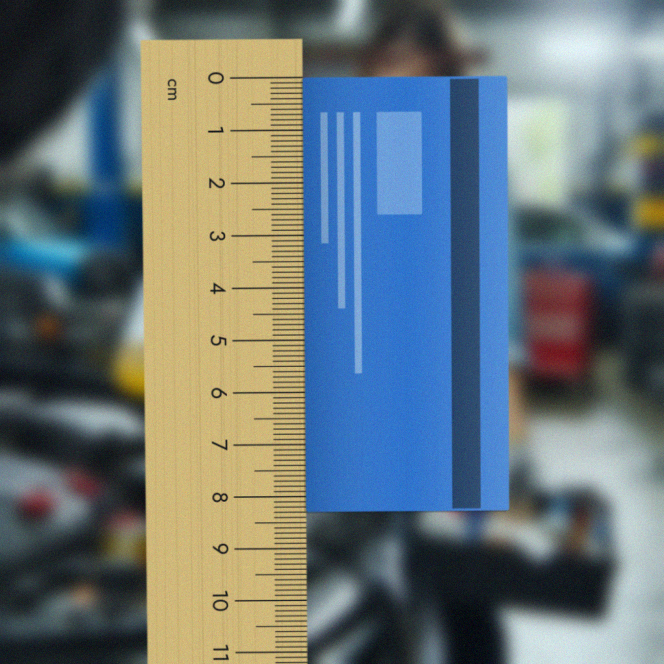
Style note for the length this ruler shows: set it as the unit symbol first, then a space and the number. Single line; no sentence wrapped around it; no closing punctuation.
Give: cm 8.3
